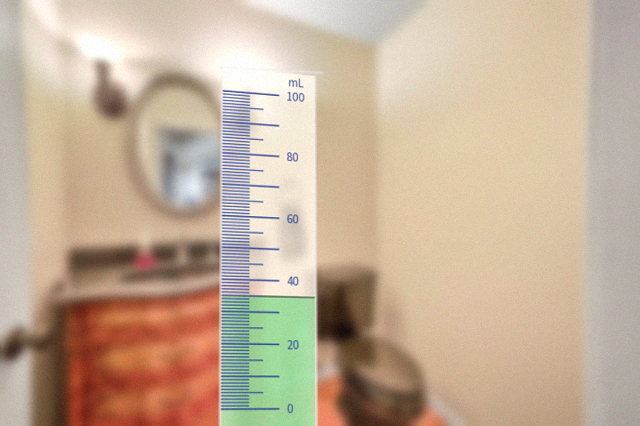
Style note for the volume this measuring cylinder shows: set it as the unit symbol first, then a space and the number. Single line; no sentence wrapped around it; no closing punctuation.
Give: mL 35
